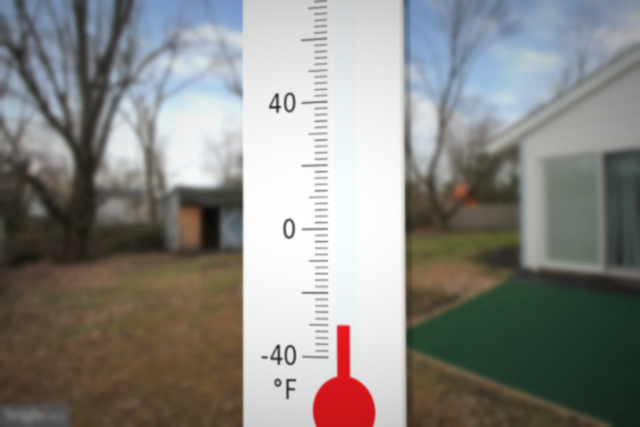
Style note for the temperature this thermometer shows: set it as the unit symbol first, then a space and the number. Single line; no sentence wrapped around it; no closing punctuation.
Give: °F -30
